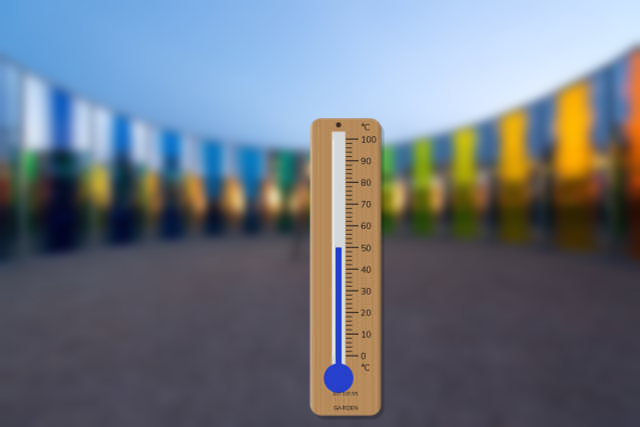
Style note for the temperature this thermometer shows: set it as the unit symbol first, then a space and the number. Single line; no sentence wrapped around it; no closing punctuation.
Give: °C 50
